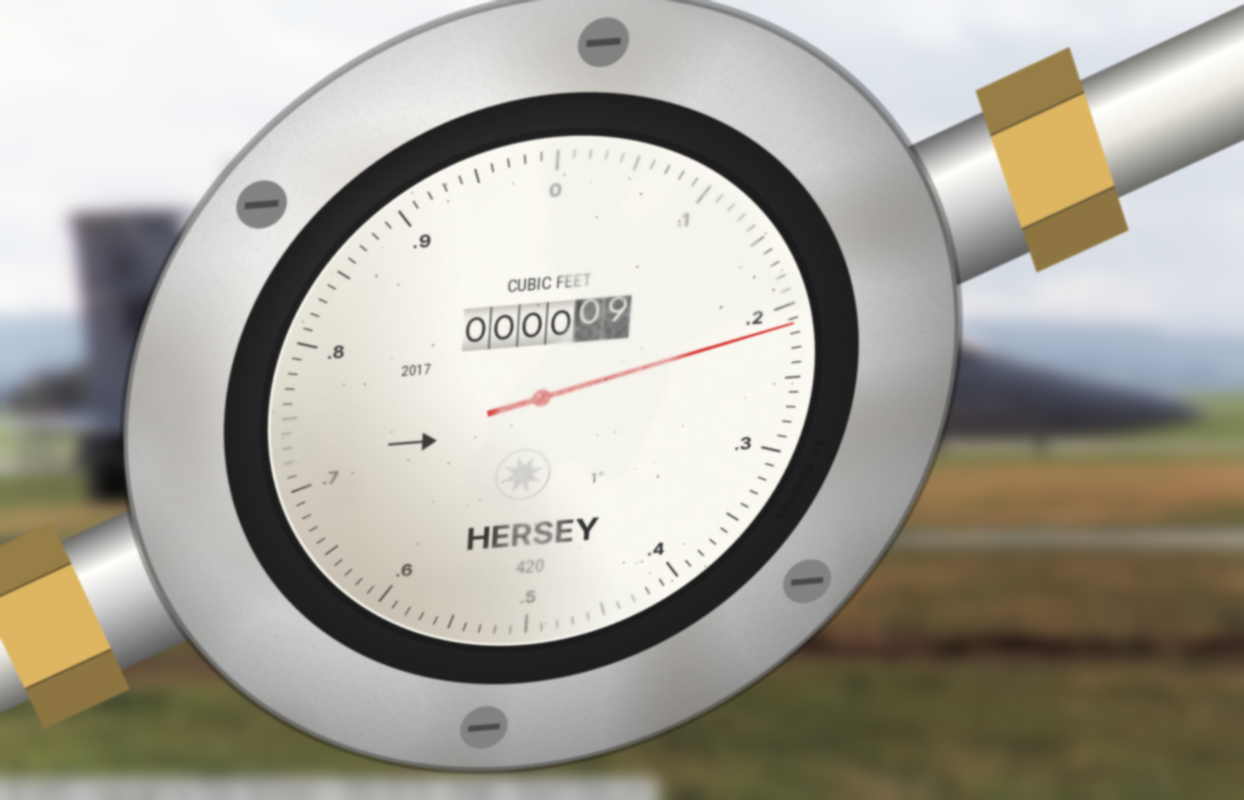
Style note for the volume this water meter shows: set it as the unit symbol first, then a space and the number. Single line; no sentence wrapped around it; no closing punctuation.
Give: ft³ 9.21
